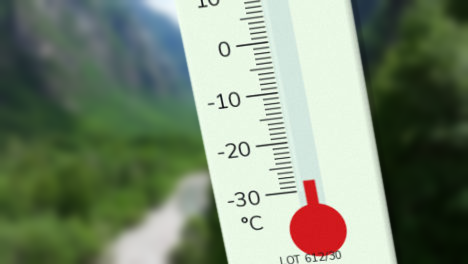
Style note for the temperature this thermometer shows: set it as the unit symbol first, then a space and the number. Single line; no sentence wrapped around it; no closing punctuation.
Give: °C -28
